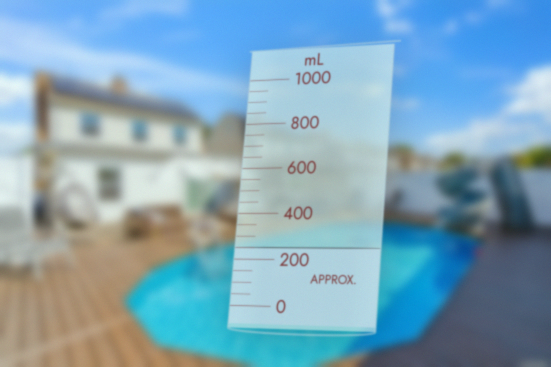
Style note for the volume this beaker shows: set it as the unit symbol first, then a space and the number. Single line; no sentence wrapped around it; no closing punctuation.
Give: mL 250
